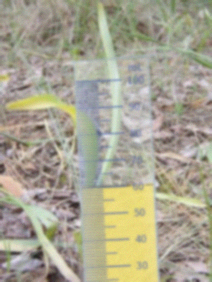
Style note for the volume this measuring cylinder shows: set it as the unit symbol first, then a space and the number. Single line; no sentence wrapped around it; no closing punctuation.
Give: mL 60
